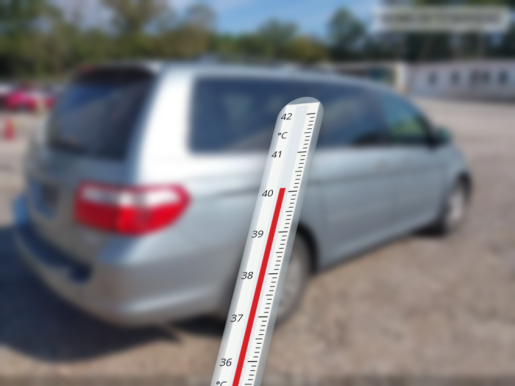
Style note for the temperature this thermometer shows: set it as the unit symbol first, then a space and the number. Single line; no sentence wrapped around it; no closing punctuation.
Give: °C 40.1
